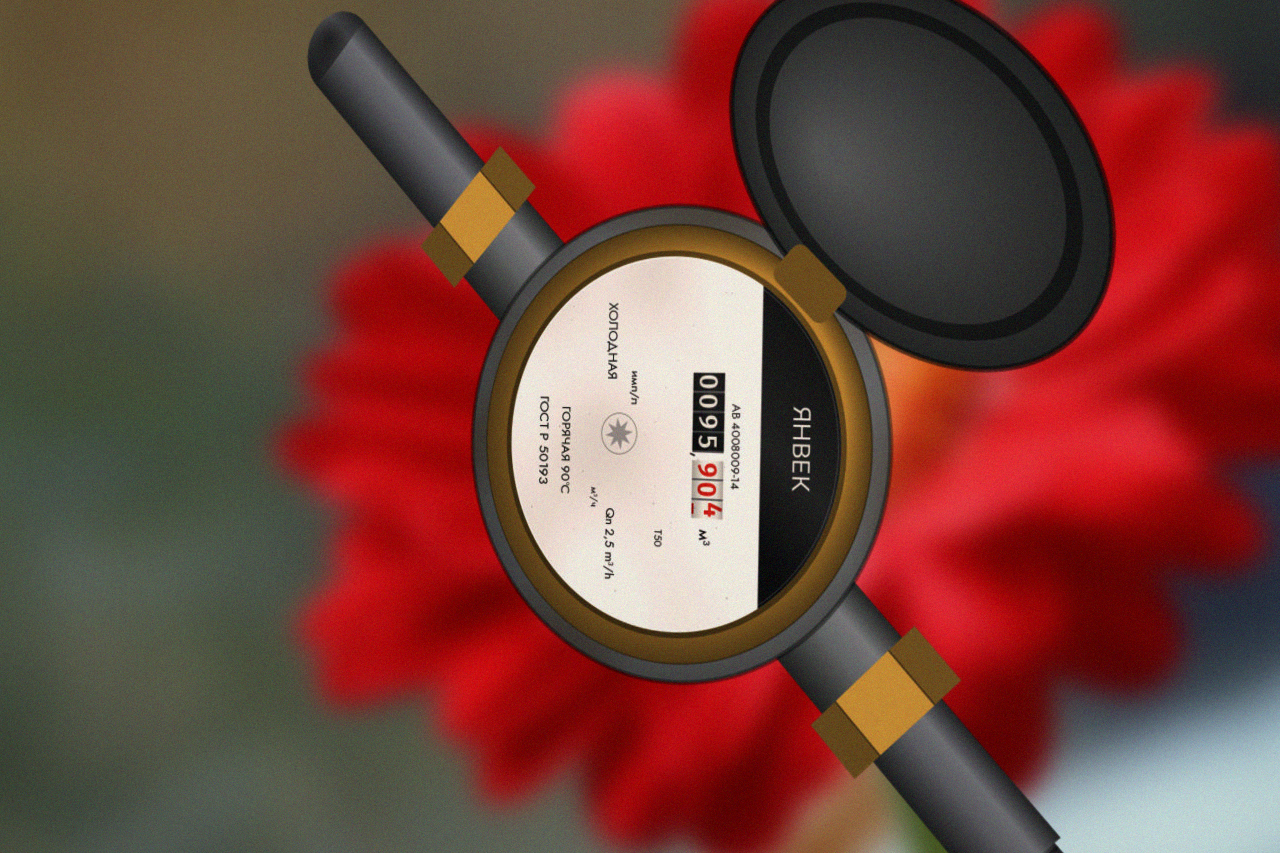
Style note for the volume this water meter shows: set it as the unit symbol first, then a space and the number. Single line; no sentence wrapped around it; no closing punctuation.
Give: m³ 95.904
